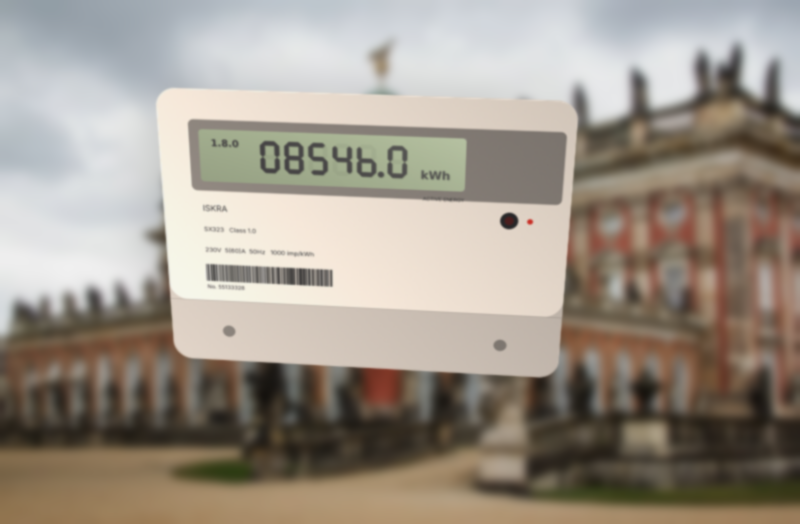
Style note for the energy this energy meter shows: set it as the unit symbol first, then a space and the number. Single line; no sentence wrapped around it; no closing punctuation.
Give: kWh 8546.0
